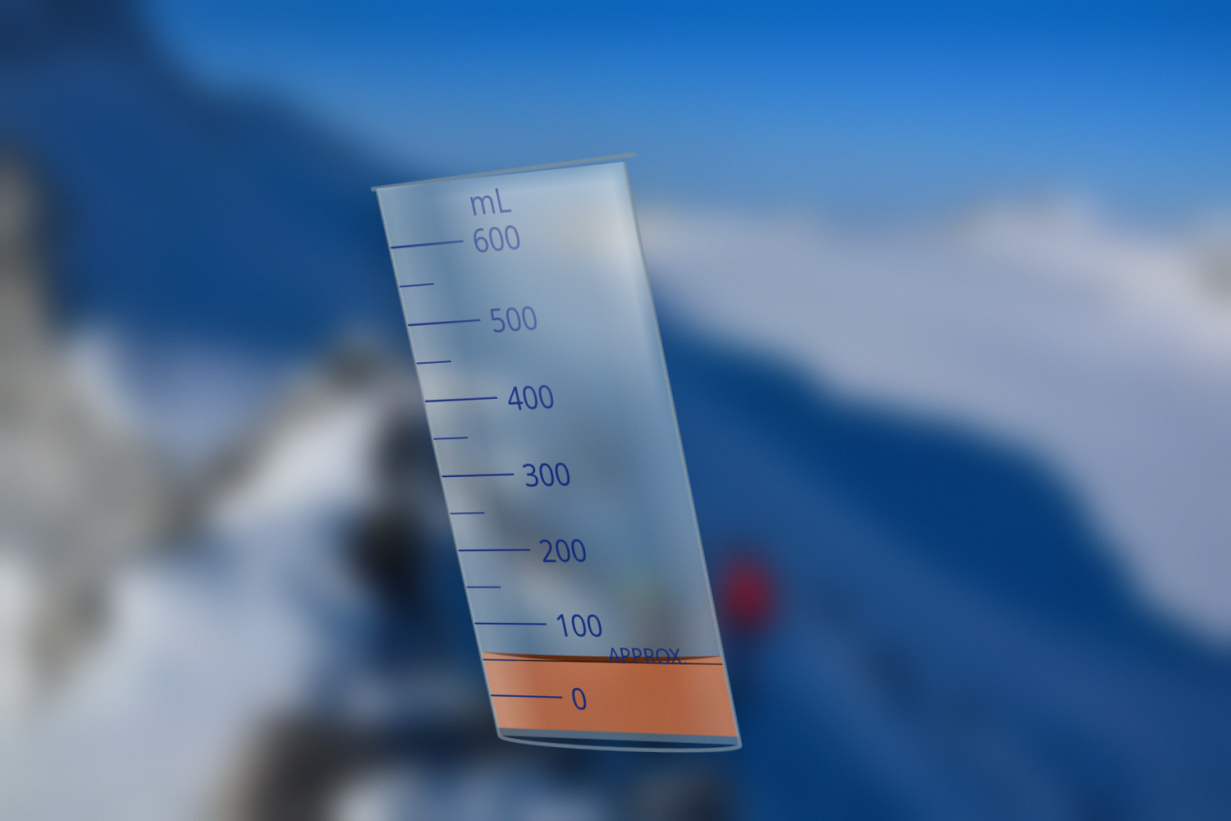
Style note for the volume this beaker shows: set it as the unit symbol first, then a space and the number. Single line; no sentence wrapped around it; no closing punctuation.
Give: mL 50
